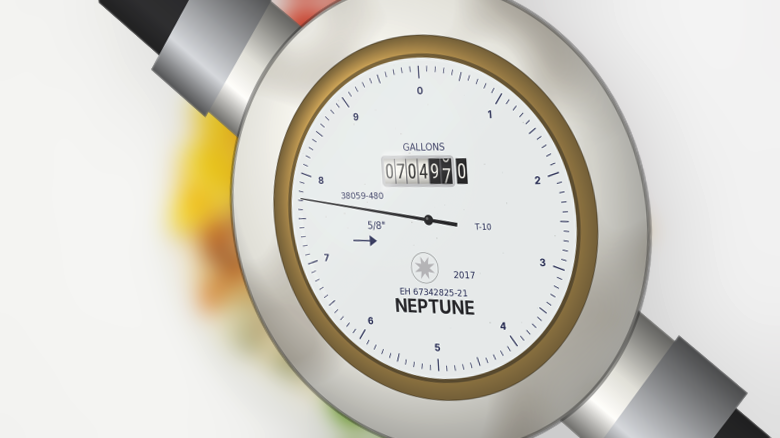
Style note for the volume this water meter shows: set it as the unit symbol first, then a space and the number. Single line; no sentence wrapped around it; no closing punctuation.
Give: gal 704967.7
